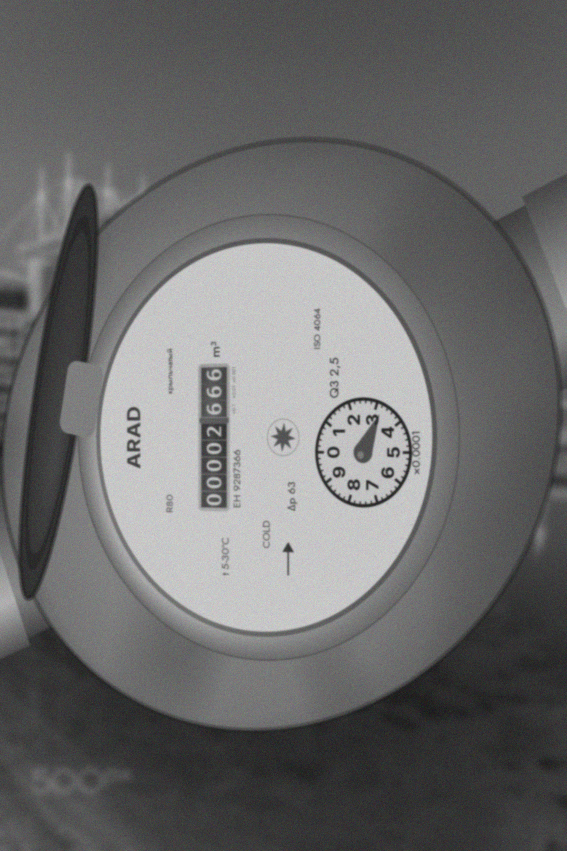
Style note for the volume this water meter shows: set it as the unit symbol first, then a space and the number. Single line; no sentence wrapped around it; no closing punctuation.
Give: m³ 2.6663
